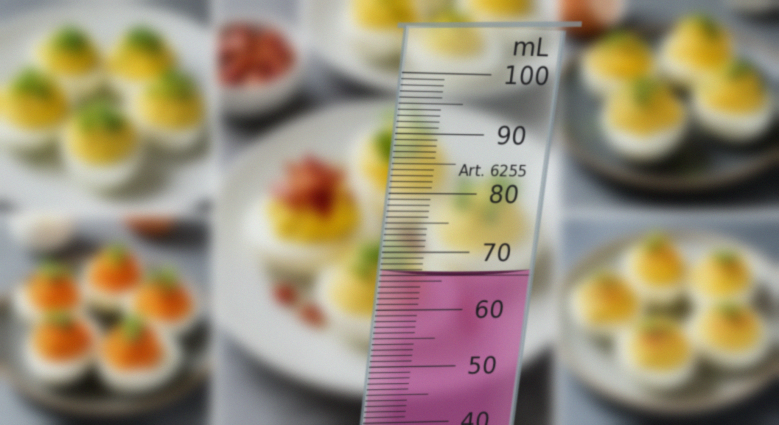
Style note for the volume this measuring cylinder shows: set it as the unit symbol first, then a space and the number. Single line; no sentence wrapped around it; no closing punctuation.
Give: mL 66
